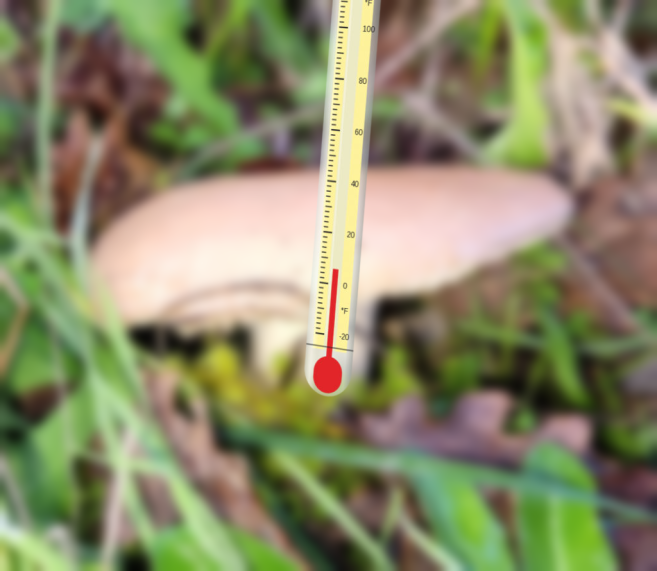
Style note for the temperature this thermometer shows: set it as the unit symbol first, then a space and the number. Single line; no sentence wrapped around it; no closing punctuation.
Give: °F 6
